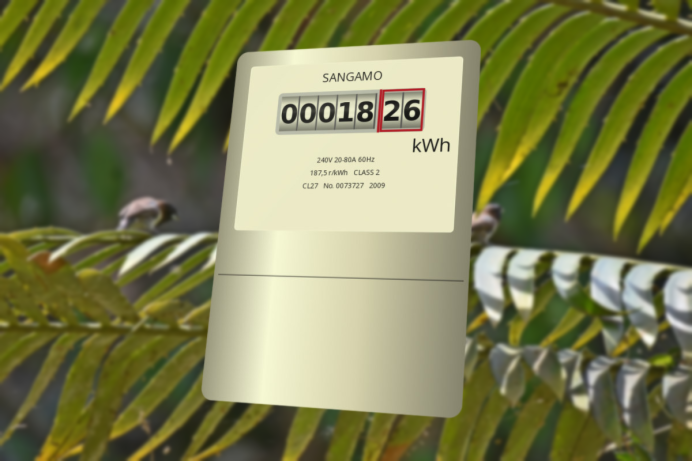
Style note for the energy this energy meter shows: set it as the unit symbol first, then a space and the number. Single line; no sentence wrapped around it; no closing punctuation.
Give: kWh 18.26
